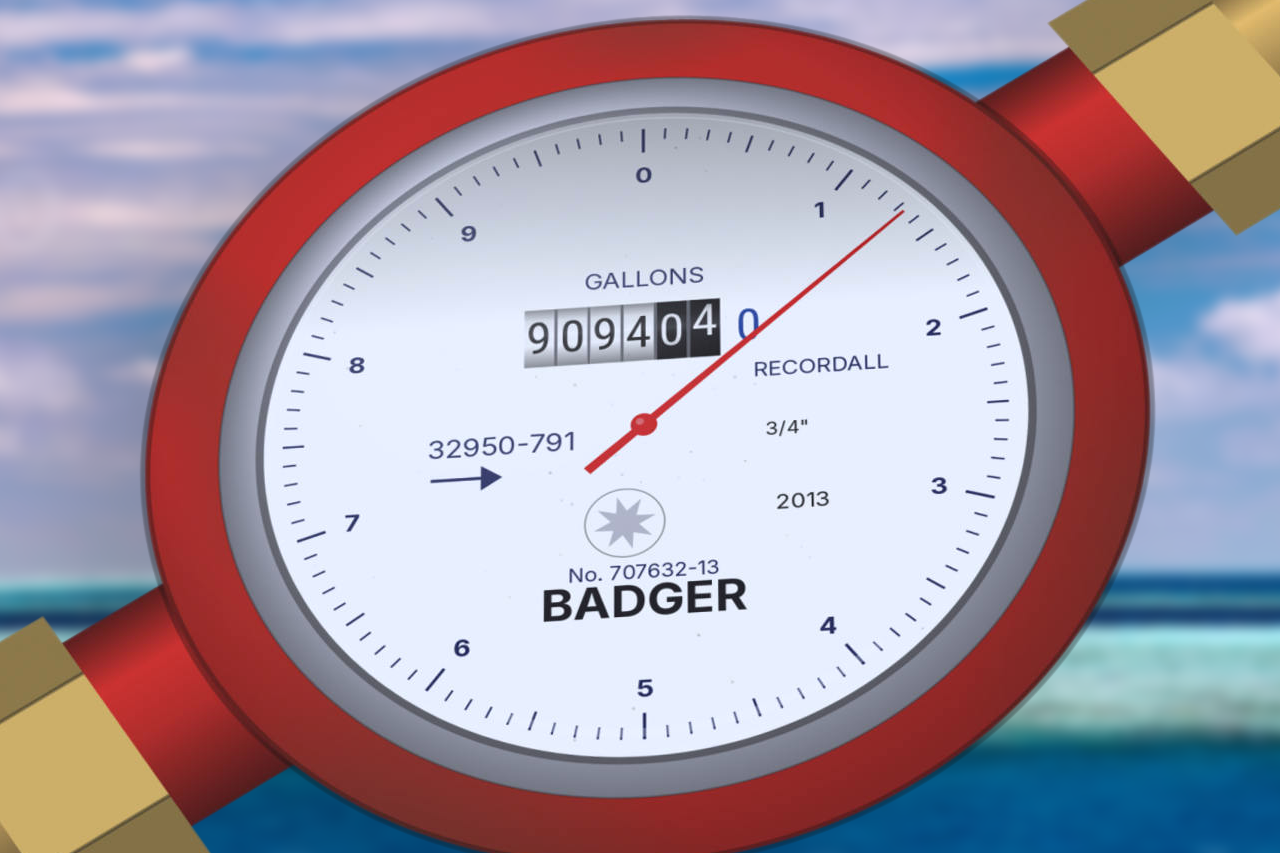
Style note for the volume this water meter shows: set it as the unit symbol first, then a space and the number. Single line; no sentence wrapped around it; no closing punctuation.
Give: gal 9094041.3
